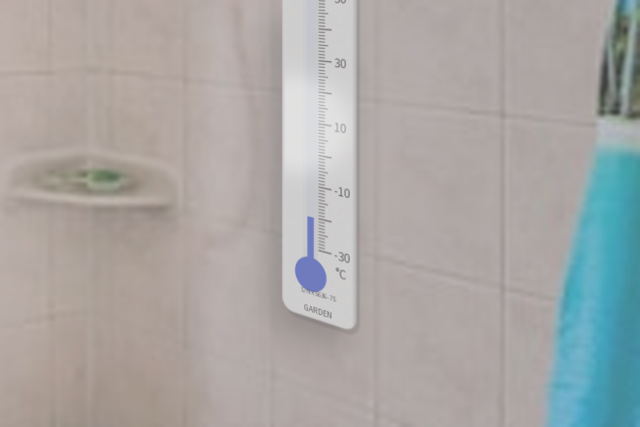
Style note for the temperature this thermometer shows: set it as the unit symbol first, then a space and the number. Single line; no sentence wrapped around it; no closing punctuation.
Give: °C -20
